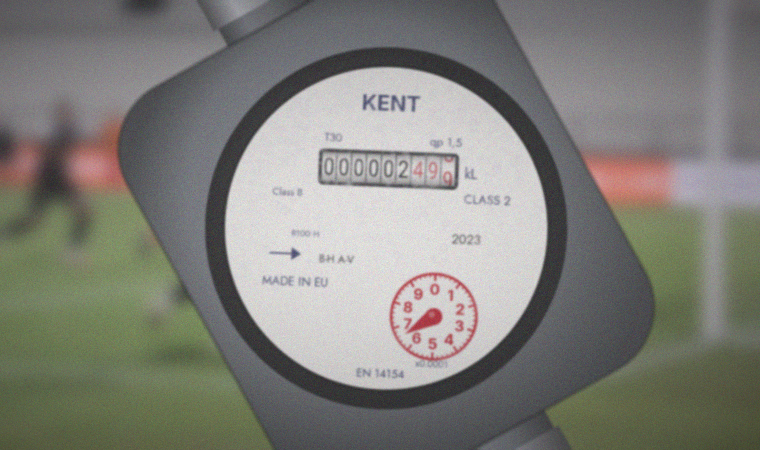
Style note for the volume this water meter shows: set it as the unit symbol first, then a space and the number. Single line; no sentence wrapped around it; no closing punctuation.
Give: kL 2.4986
